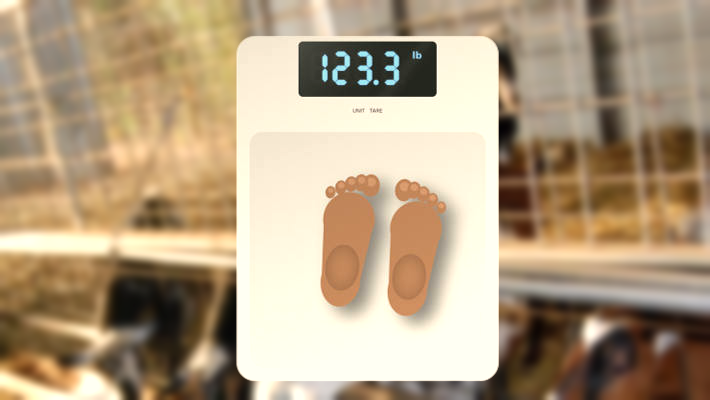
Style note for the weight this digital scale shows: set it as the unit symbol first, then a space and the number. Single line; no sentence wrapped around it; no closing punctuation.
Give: lb 123.3
